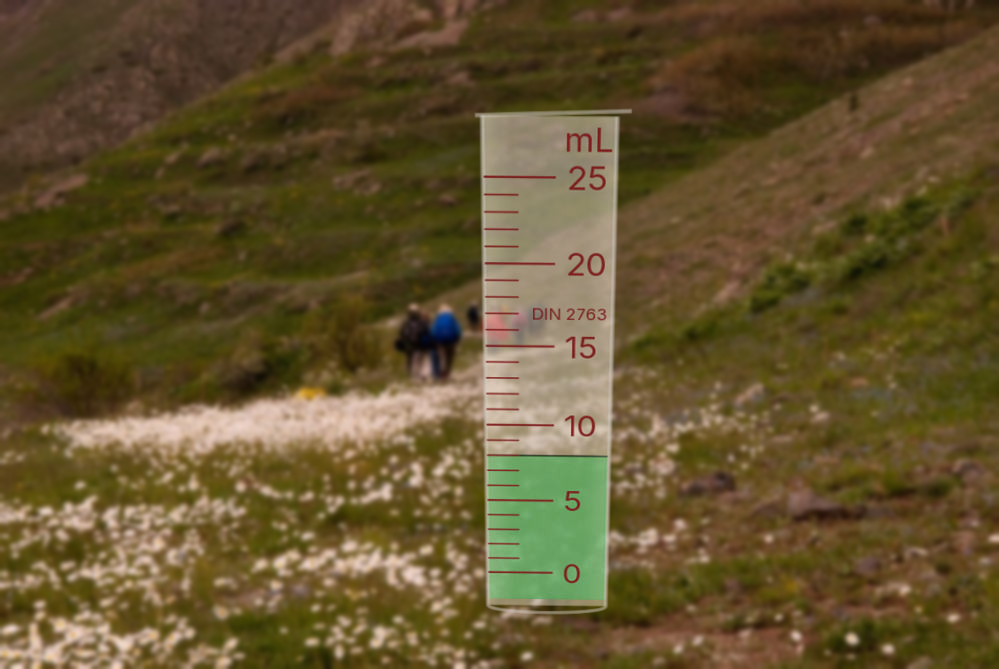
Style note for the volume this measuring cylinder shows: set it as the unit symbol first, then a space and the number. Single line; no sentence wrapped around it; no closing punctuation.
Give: mL 8
